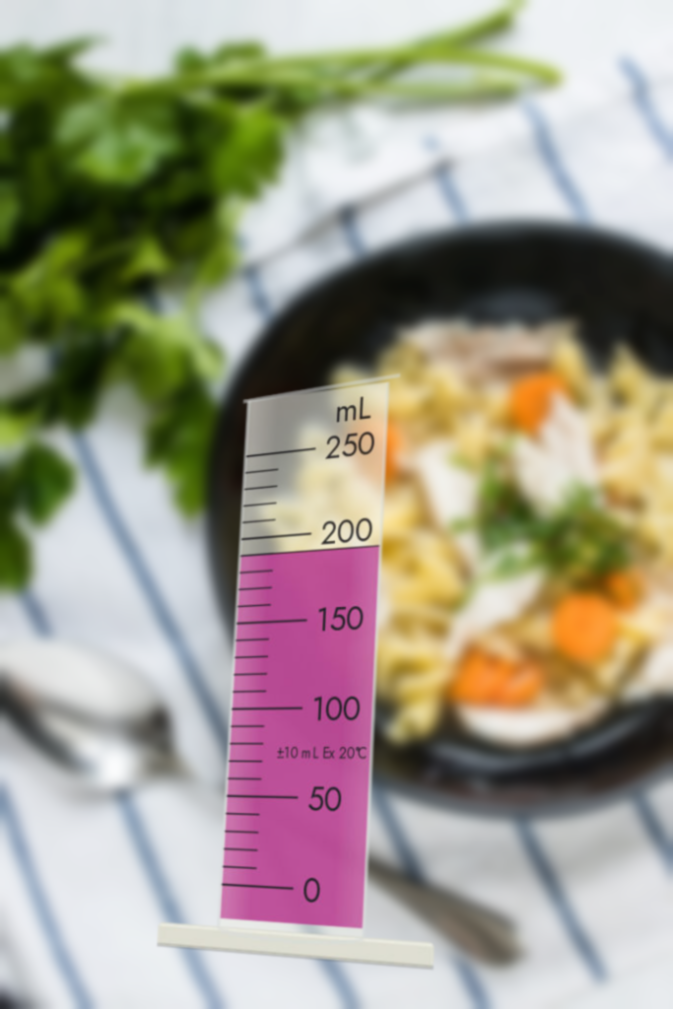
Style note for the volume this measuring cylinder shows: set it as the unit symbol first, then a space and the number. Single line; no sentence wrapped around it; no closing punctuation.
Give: mL 190
